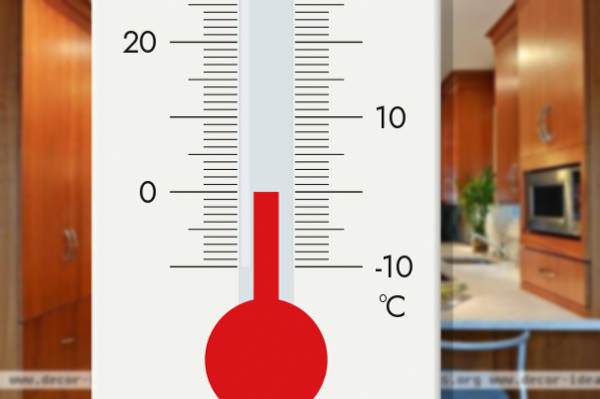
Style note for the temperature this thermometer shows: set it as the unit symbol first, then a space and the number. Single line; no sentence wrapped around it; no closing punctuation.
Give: °C 0
